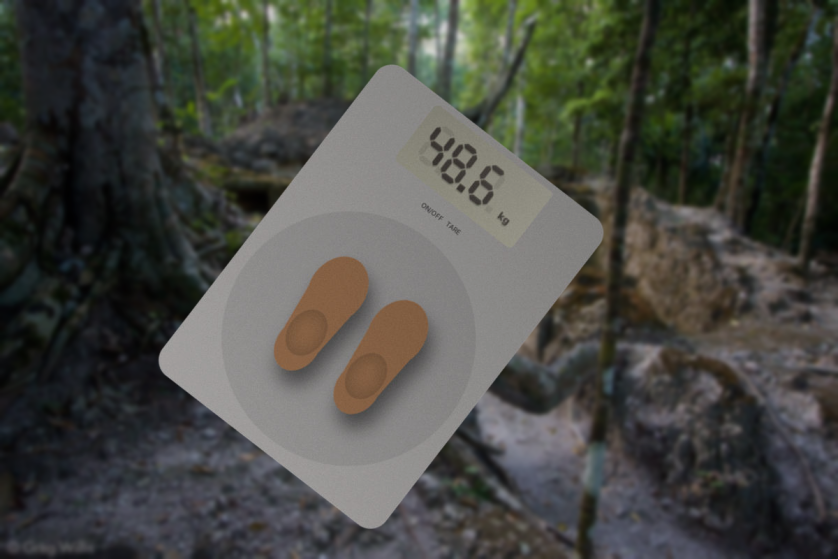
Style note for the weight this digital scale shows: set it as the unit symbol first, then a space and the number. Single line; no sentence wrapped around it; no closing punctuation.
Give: kg 48.6
